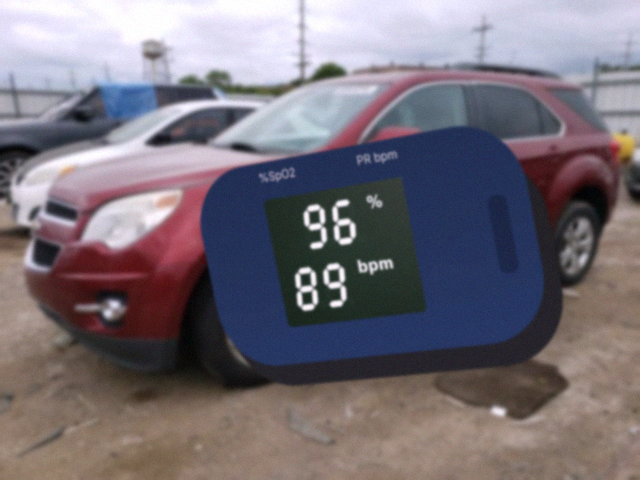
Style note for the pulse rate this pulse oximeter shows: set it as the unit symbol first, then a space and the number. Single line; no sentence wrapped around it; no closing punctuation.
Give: bpm 89
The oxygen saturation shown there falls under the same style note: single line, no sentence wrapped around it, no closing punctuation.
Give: % 96
